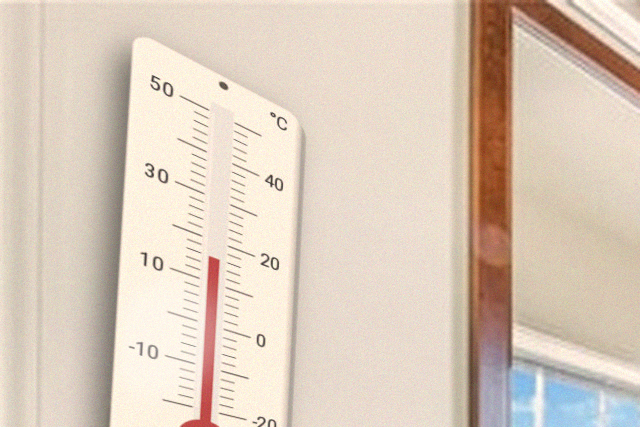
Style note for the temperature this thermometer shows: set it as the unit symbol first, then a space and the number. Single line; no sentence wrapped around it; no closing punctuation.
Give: °C 16
